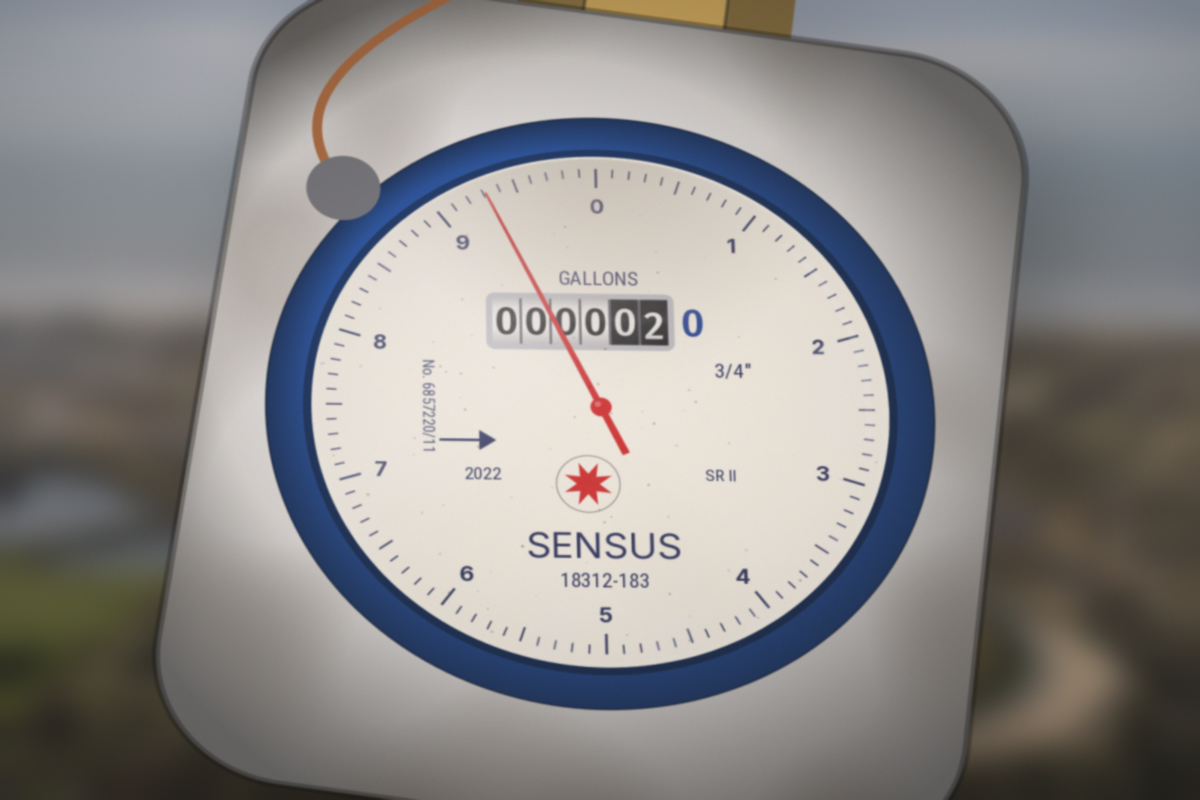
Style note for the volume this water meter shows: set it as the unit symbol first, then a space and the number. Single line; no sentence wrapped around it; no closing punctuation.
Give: gal 19.3
